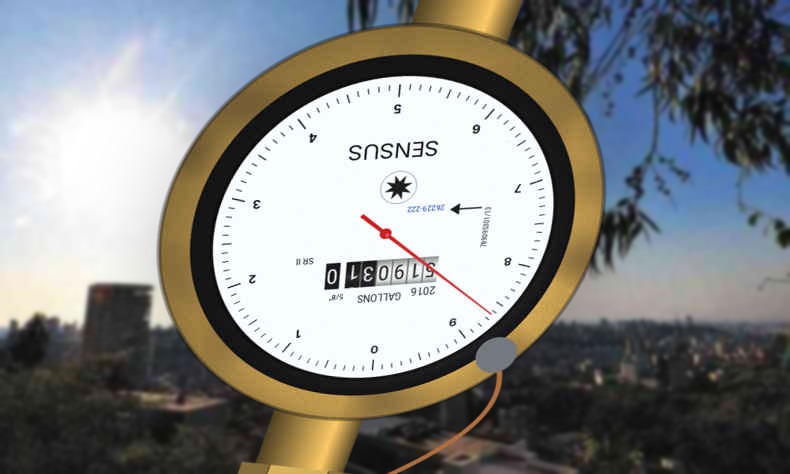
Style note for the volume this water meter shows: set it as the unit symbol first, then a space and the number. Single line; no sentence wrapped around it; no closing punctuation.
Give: gal 5190308.6
